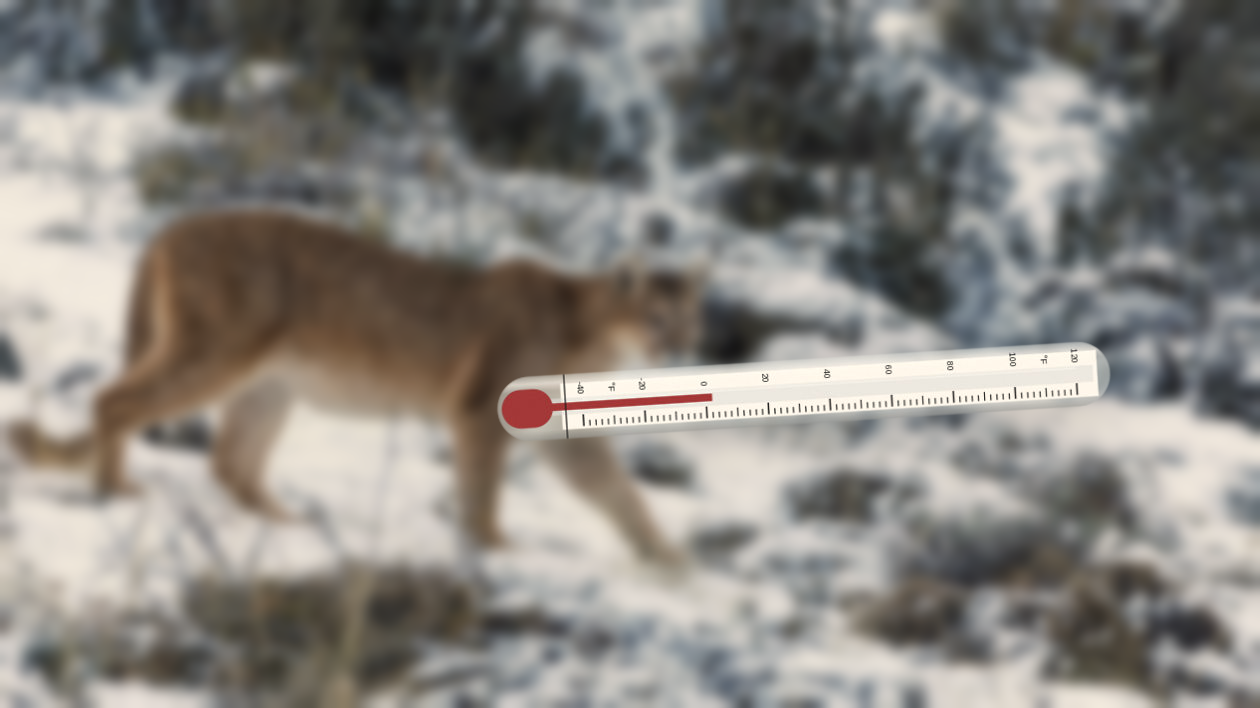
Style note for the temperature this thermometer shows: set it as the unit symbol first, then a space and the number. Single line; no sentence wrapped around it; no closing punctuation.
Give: °F 2
